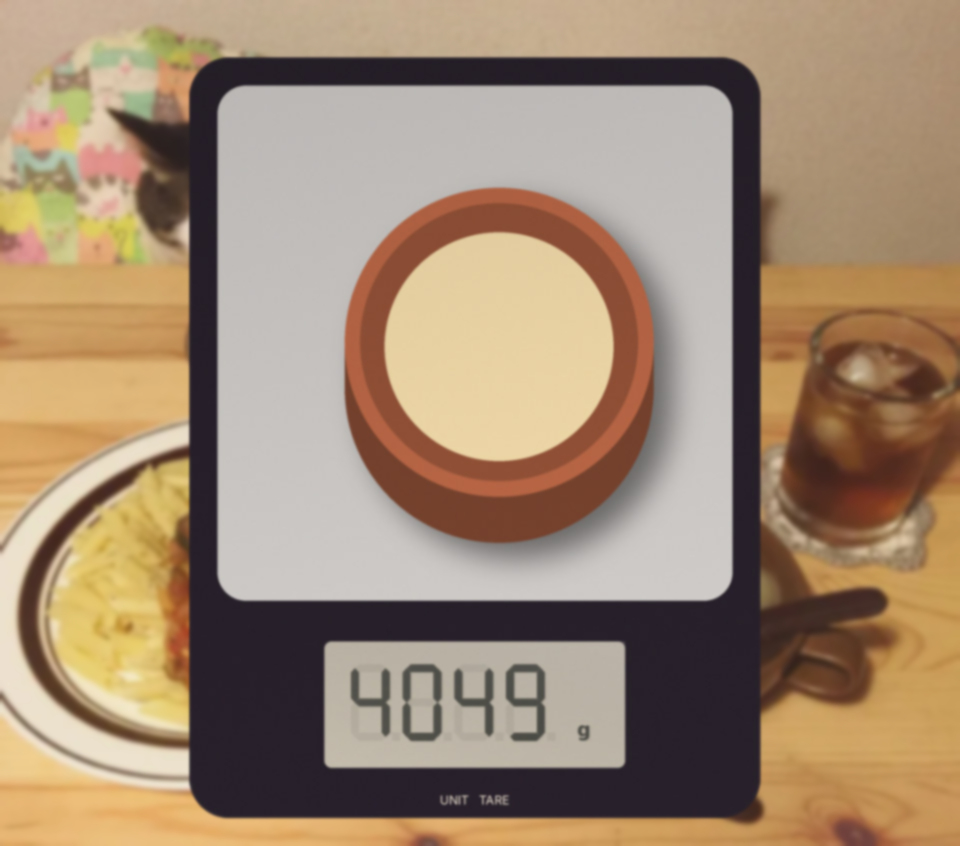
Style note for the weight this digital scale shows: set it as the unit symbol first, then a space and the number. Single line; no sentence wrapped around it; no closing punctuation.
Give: g 4049
